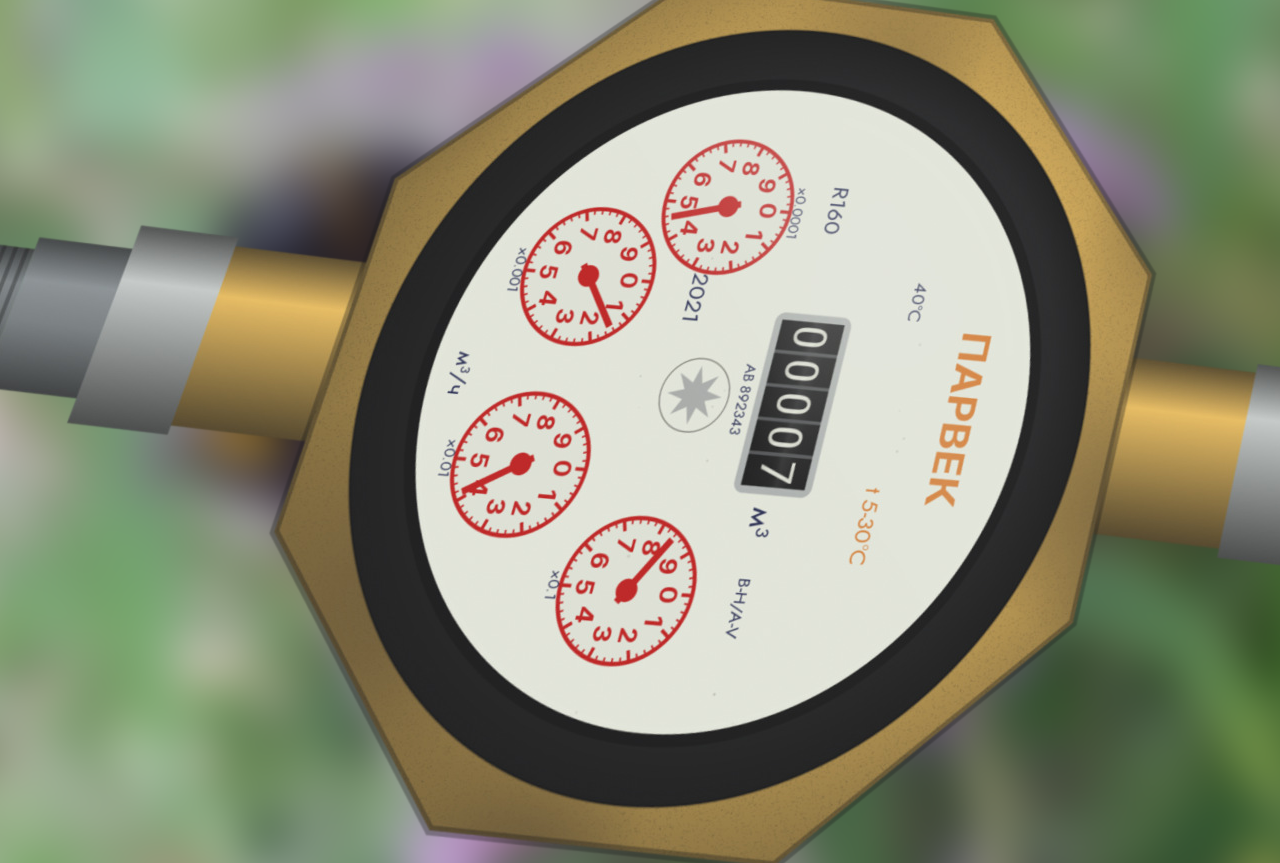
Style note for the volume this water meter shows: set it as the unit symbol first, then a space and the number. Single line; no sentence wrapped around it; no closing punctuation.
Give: m³ 7.8414
